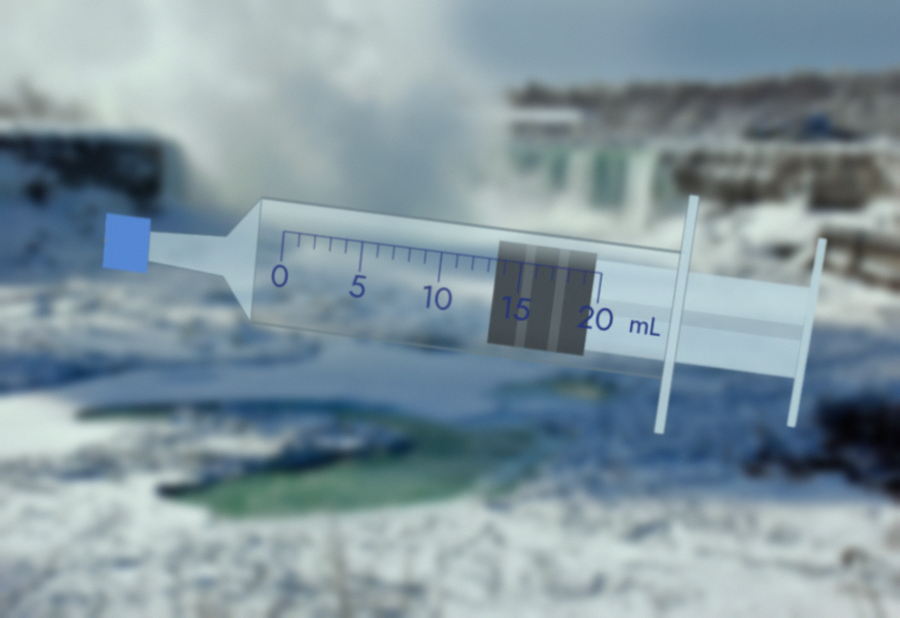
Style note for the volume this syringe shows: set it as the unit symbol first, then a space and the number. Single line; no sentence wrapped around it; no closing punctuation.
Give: mL 13.5
